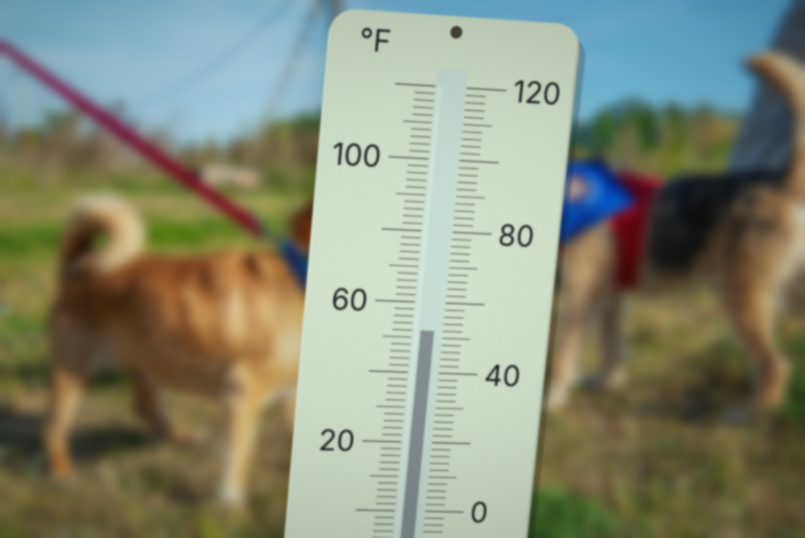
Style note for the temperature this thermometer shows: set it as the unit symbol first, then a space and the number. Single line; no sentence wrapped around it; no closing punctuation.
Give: °F 52
